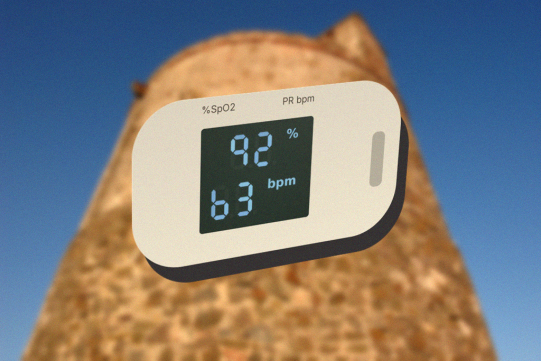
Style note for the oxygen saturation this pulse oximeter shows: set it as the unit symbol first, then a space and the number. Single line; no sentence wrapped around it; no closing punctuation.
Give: % 92
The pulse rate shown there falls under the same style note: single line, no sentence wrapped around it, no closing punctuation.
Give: bpm 63
